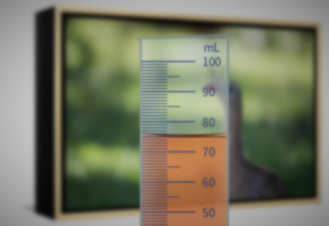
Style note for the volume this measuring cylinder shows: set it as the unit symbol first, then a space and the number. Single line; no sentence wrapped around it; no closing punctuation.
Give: mL 75
